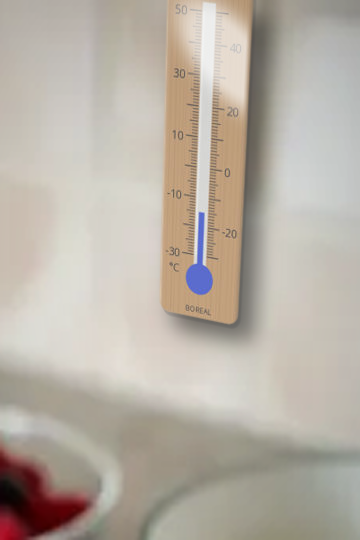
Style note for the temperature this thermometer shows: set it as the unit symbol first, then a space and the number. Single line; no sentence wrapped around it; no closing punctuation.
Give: °C -15
